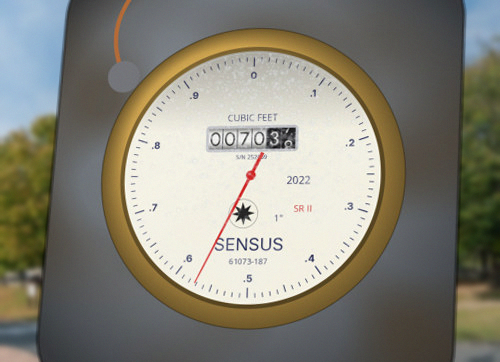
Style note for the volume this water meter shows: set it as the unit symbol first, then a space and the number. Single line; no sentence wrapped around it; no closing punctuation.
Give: ft³ 7037.57
